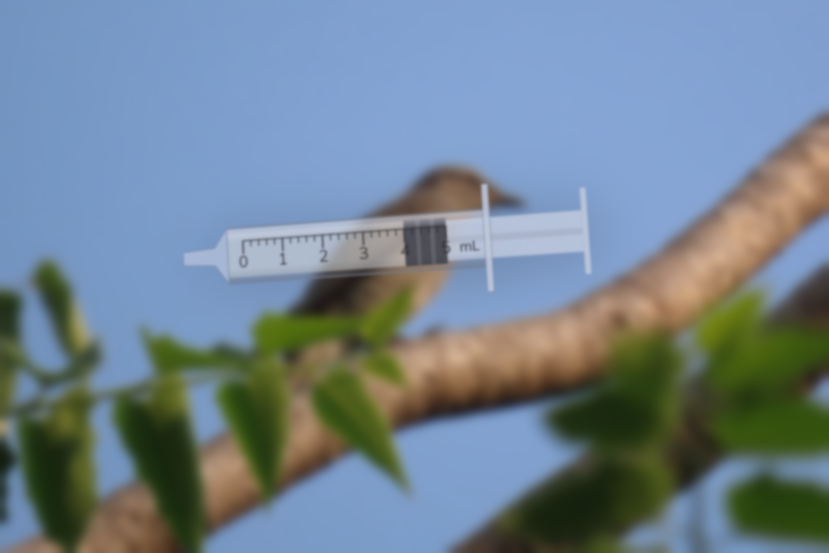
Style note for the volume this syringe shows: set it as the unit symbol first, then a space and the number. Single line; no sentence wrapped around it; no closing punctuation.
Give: mL 4
